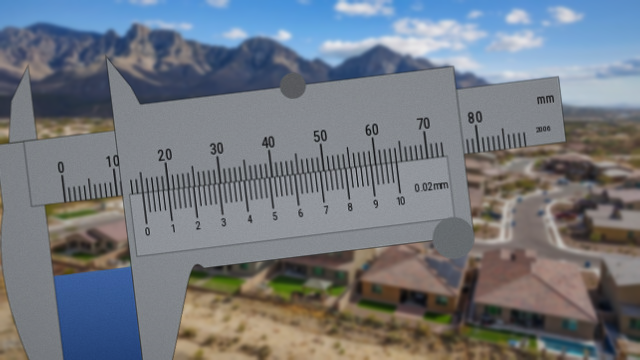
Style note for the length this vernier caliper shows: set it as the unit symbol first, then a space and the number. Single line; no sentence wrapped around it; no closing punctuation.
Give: mm 15.0
